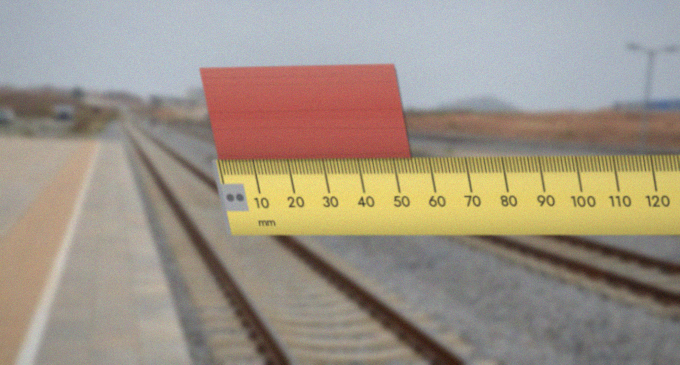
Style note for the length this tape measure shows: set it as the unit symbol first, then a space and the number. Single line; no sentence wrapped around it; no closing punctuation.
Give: mm 55
